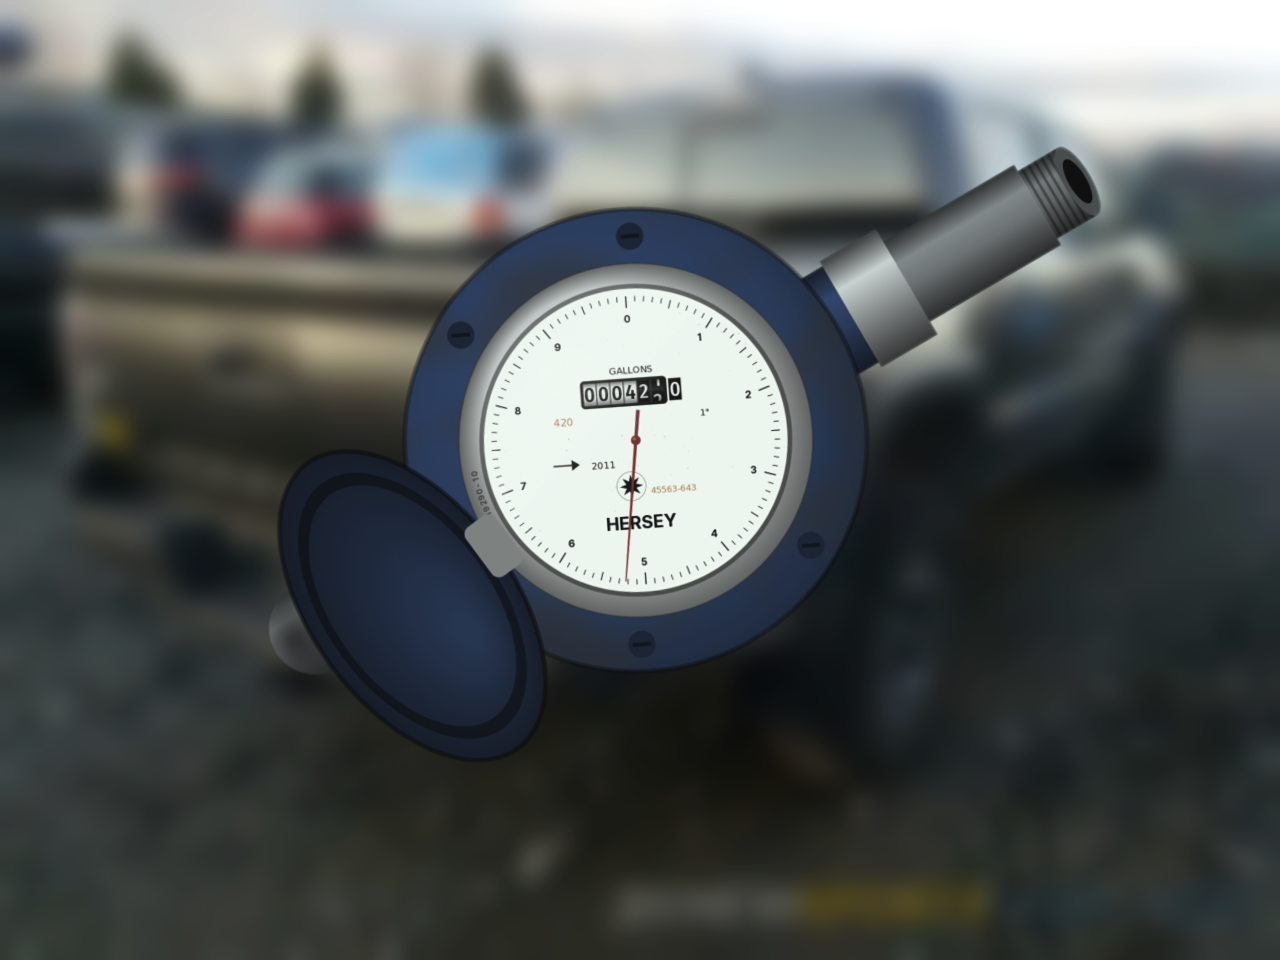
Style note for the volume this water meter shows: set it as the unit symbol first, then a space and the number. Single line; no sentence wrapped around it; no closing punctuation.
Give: gal 4215.2
